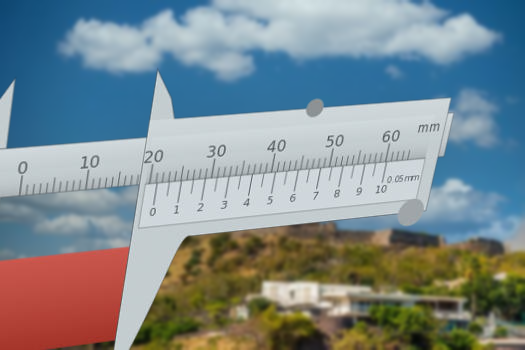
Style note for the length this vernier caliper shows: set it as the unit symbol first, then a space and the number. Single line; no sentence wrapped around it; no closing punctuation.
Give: mm 21.2
